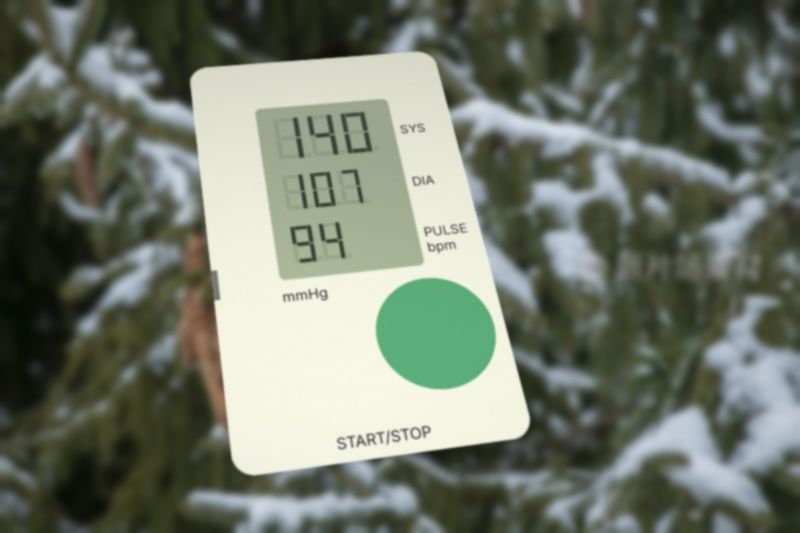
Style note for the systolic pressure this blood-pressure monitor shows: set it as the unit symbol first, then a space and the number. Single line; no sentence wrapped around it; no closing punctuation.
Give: mmHg 140
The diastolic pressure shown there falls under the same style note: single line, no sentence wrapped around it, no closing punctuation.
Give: mmHg 107
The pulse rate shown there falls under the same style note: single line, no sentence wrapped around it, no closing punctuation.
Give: bpm 94
